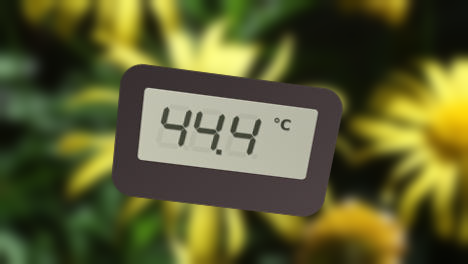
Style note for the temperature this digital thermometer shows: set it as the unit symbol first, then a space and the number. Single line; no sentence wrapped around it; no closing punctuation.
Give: °C 44.4
